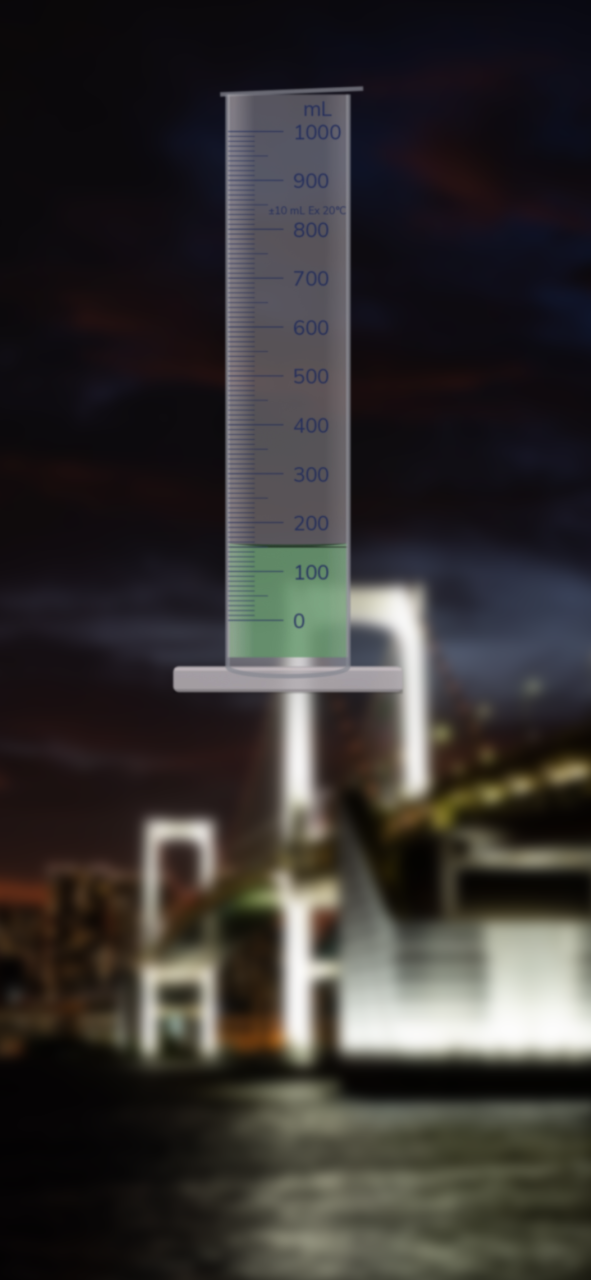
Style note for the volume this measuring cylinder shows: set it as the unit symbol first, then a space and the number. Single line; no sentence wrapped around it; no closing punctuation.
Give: mL 150
